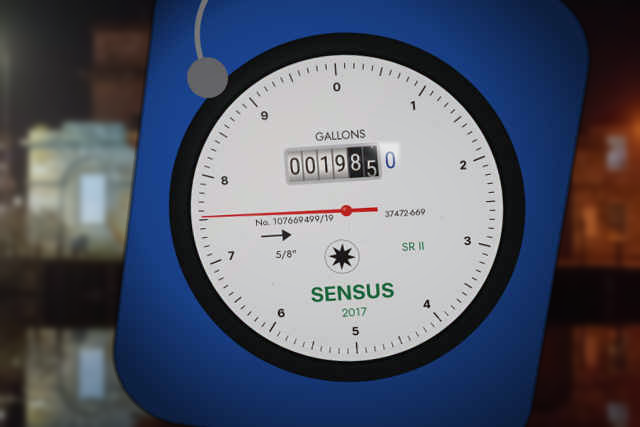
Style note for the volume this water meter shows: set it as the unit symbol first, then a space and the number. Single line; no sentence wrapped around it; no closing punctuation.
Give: gal 19847.5
